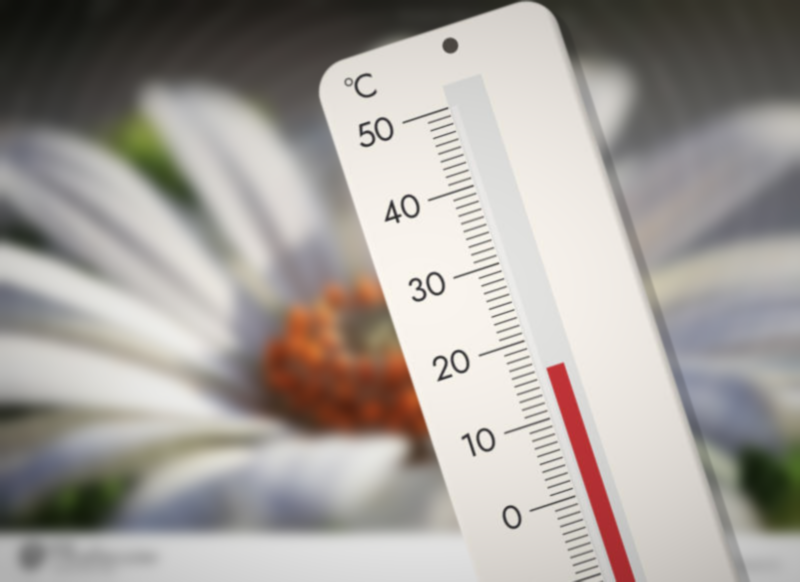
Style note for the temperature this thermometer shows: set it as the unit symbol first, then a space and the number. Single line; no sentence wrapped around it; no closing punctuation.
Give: °C 16
